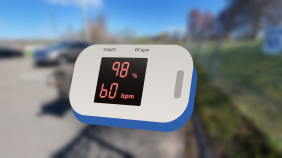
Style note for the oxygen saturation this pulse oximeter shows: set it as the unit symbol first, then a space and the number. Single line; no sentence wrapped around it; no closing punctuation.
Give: % 98
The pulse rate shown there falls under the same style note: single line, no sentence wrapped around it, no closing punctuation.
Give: bpm 60
